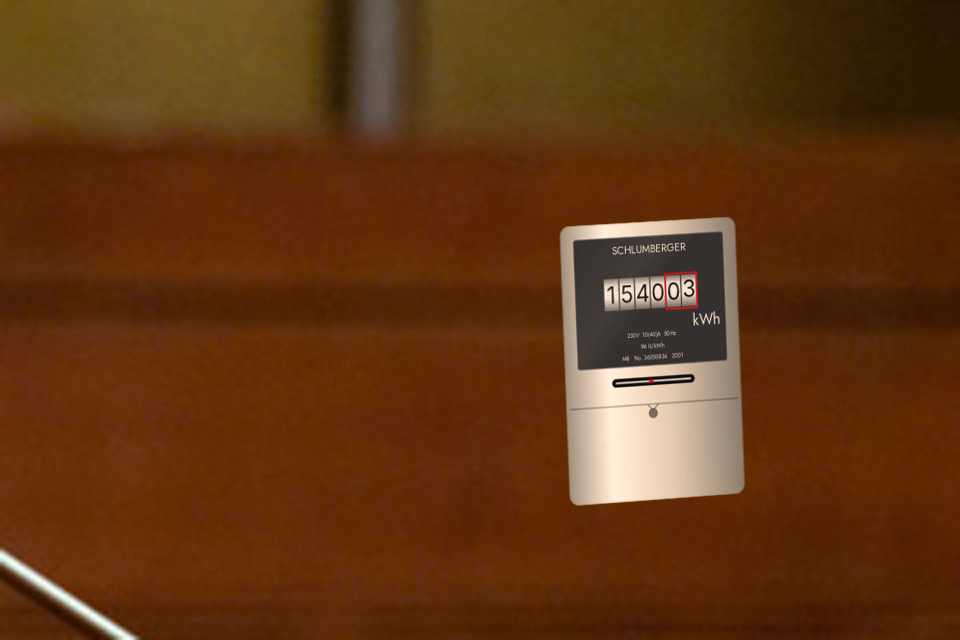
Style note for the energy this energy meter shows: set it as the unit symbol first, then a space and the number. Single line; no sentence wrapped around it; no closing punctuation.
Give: kWh 1540.03
